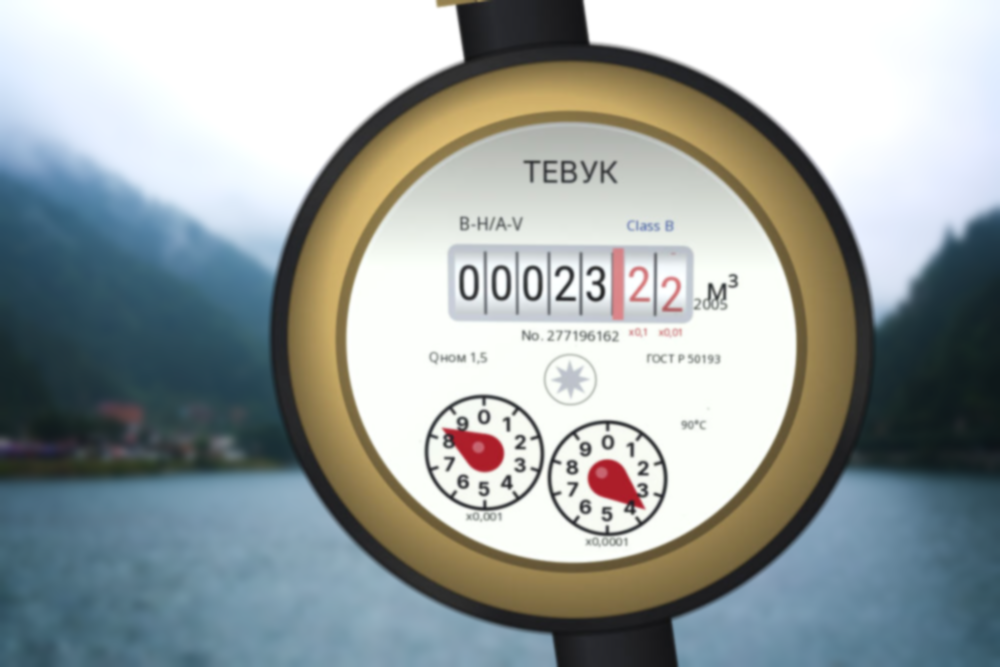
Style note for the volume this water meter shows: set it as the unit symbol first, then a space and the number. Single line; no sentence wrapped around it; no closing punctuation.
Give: m³ 23.2183
